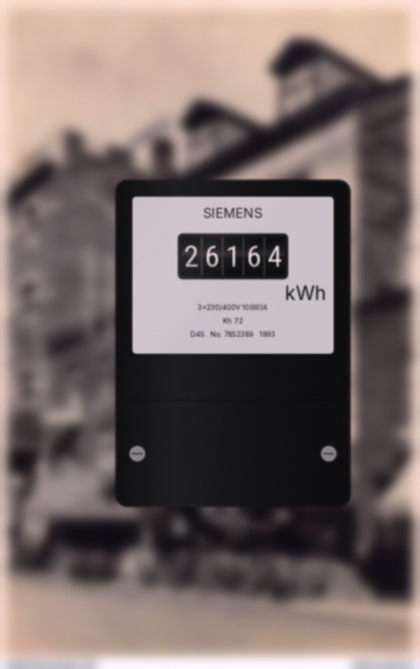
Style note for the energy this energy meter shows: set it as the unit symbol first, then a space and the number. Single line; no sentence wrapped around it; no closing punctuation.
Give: kWh 26164
